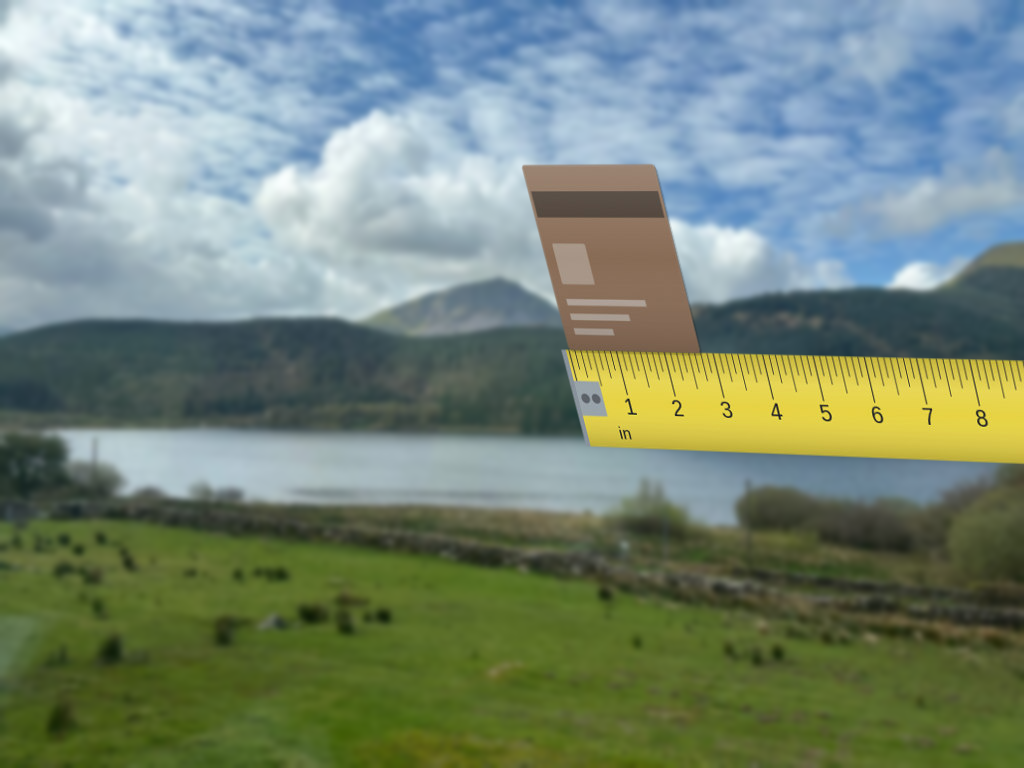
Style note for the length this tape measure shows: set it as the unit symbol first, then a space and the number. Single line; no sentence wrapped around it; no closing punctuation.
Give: in 2.75
